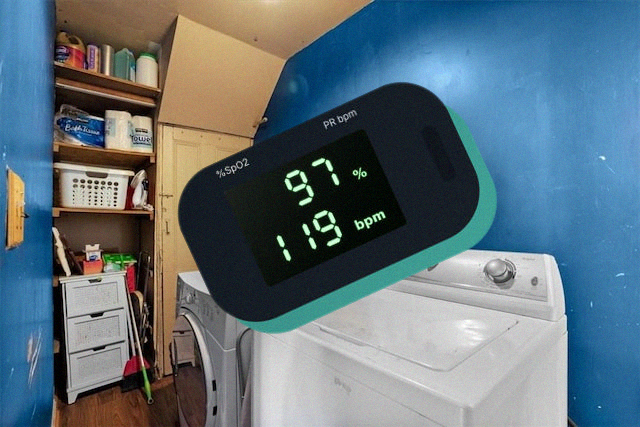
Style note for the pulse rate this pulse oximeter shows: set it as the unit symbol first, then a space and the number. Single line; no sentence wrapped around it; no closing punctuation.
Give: bpm 119
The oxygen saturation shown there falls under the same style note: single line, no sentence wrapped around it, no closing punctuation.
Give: % 97
